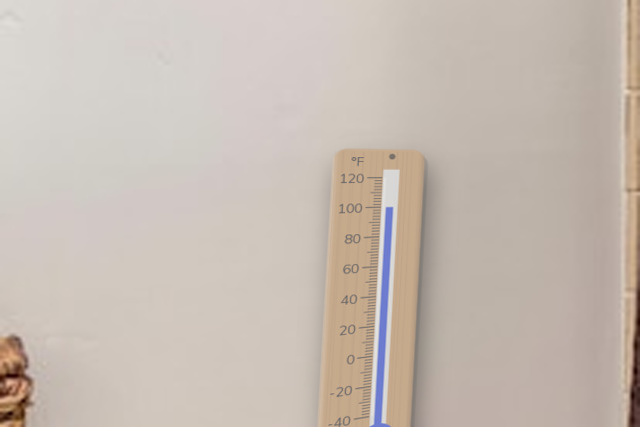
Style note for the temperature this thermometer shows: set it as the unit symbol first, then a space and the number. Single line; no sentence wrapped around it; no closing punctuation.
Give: °F 100
